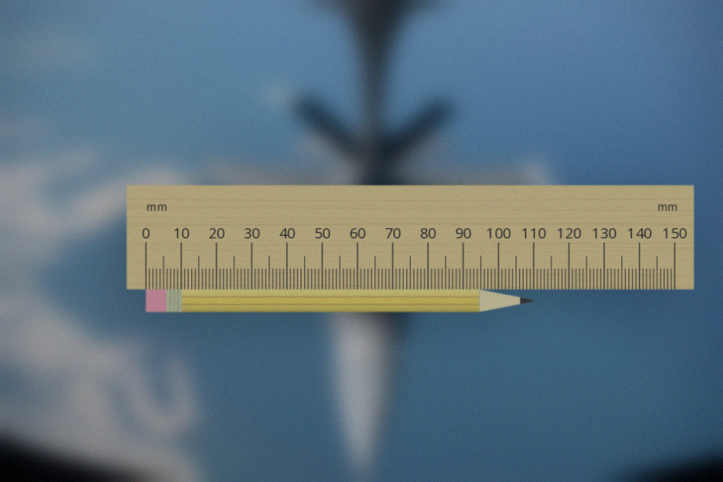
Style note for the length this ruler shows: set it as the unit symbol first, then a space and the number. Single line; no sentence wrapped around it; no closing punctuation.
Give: mm 110
